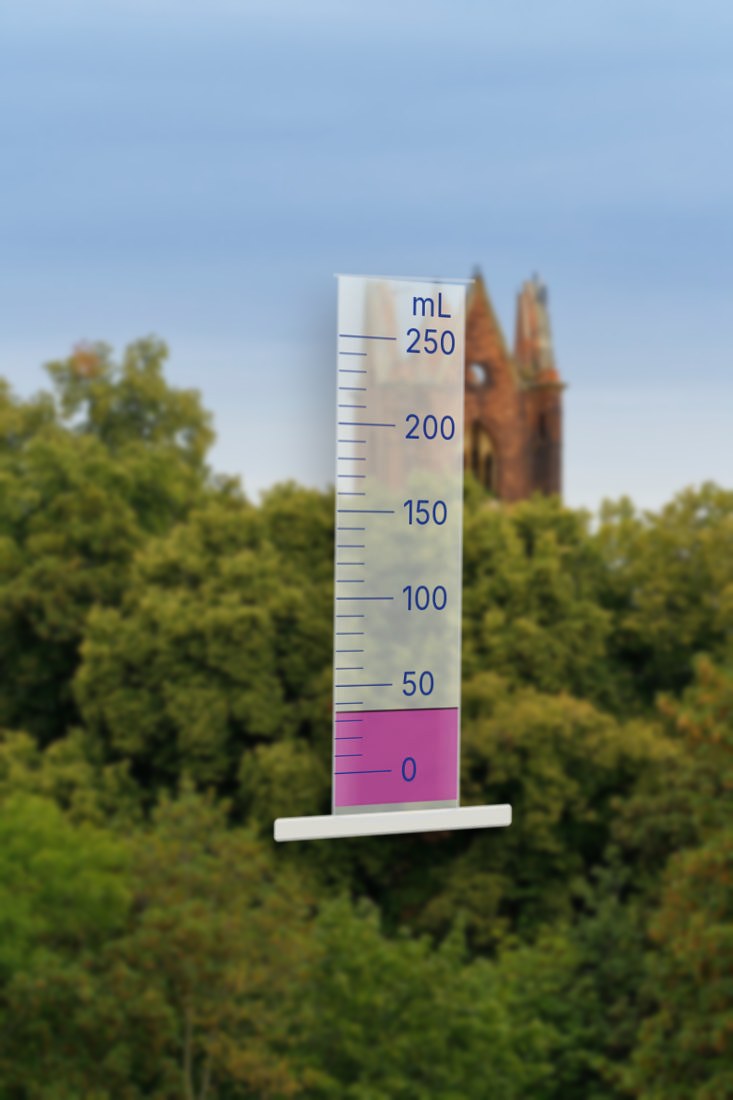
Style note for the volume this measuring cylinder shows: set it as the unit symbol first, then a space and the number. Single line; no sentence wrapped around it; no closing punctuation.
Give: mL 35
